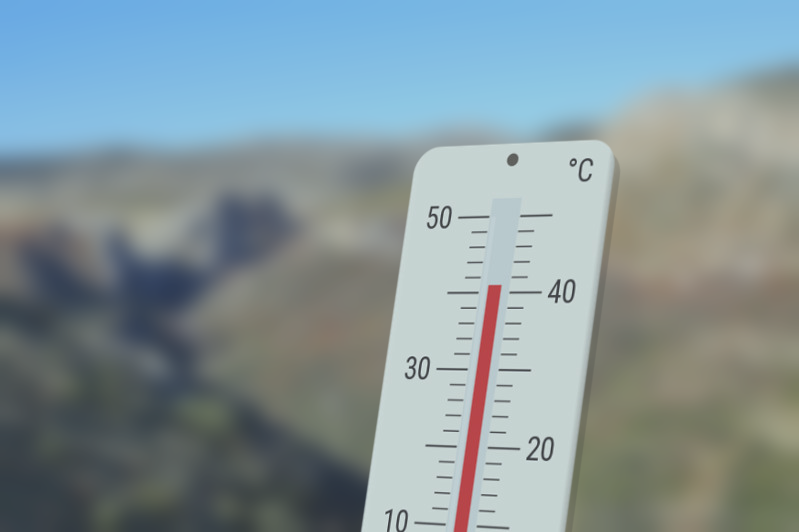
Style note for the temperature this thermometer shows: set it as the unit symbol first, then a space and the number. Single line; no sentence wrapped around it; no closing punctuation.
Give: °C 41
